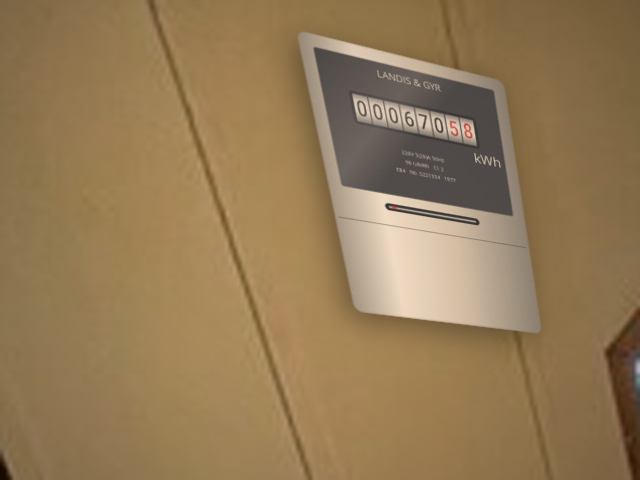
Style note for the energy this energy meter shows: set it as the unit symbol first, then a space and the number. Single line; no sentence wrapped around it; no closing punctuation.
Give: kWh 670.58
